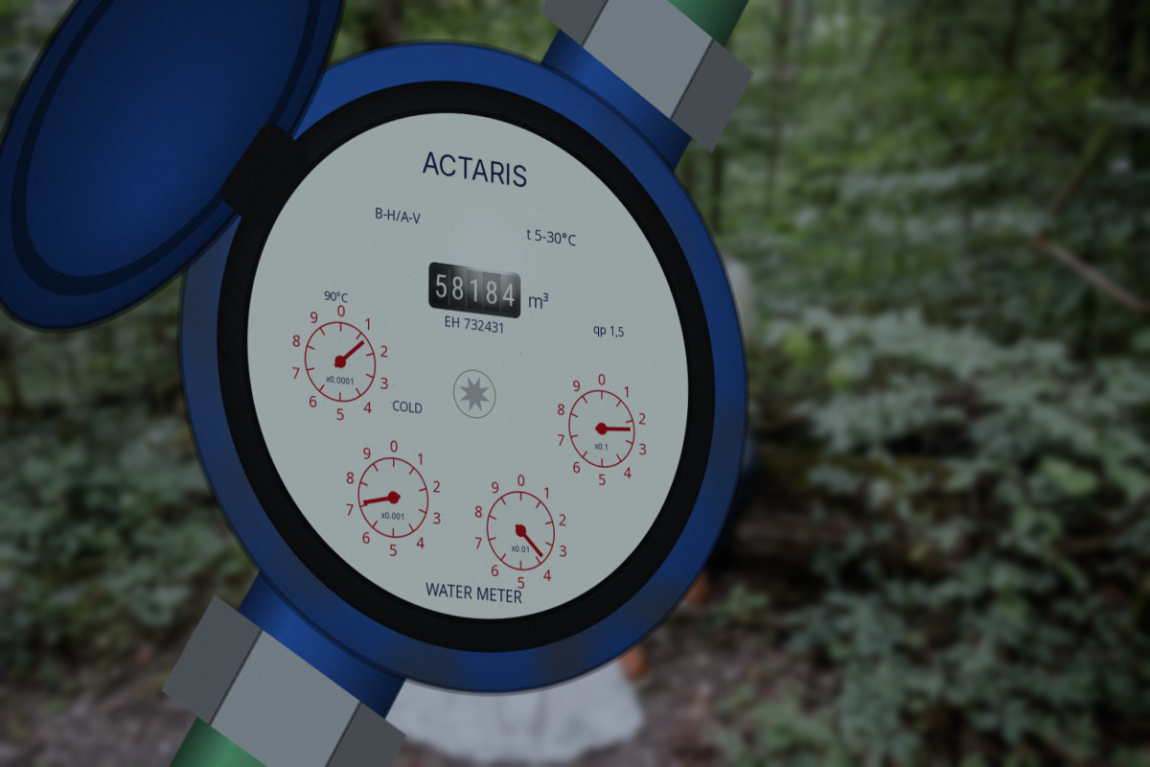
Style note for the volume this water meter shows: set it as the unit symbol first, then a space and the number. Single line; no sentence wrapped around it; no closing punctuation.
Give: m³ 58184.2371
